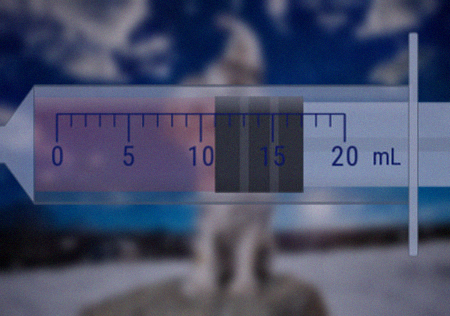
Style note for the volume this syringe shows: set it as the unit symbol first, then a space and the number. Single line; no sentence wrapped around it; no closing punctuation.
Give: mL 11
